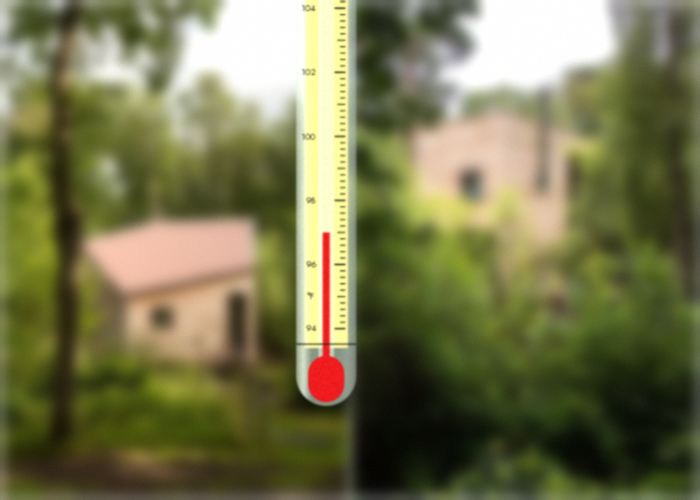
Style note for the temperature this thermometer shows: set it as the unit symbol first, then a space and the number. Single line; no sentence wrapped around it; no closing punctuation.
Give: °F 97
